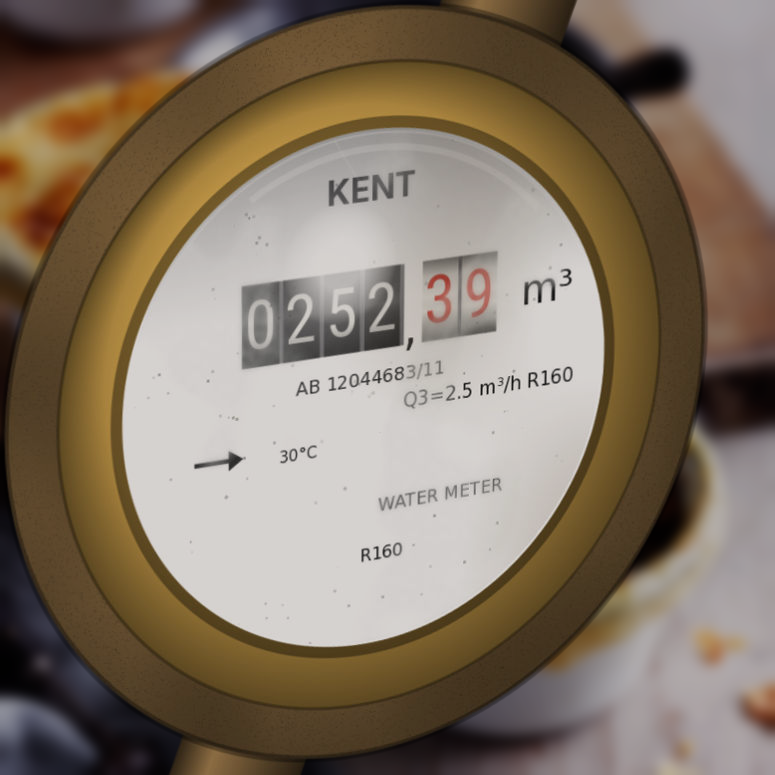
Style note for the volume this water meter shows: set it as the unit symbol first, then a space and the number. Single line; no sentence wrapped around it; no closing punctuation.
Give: m³ 252.39
